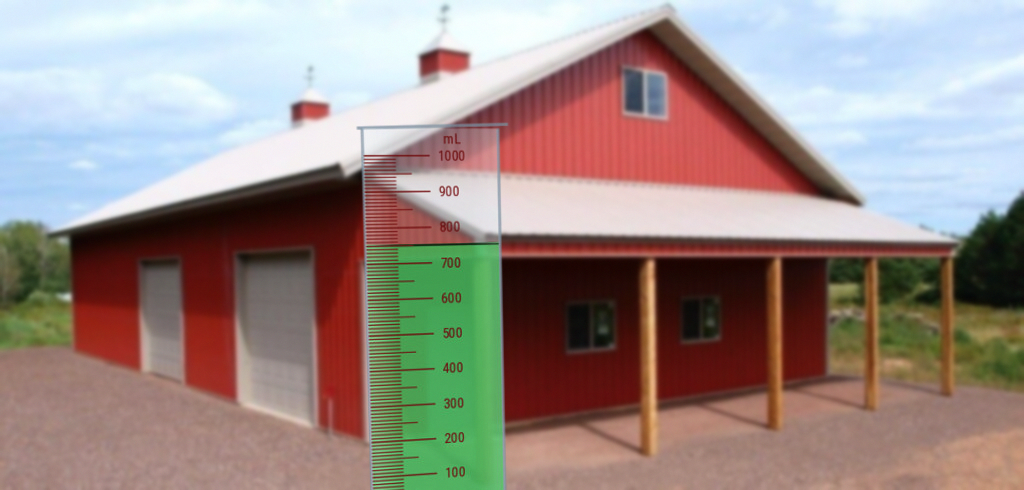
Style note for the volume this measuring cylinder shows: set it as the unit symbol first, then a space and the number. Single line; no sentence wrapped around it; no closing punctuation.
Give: mL 750
